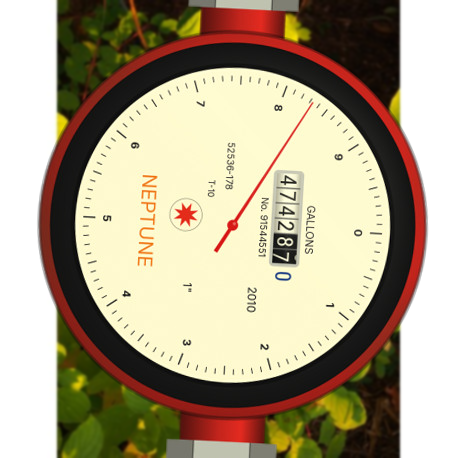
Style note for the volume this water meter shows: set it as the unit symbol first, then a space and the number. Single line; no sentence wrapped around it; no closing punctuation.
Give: gal 4742868.3
